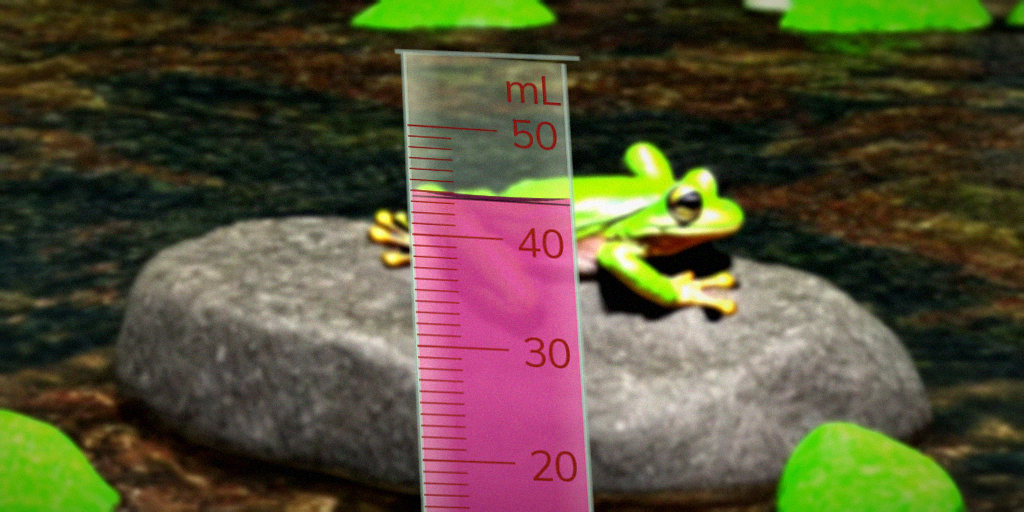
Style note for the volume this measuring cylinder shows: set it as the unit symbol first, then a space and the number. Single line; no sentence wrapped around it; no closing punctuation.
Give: mL 43.5
